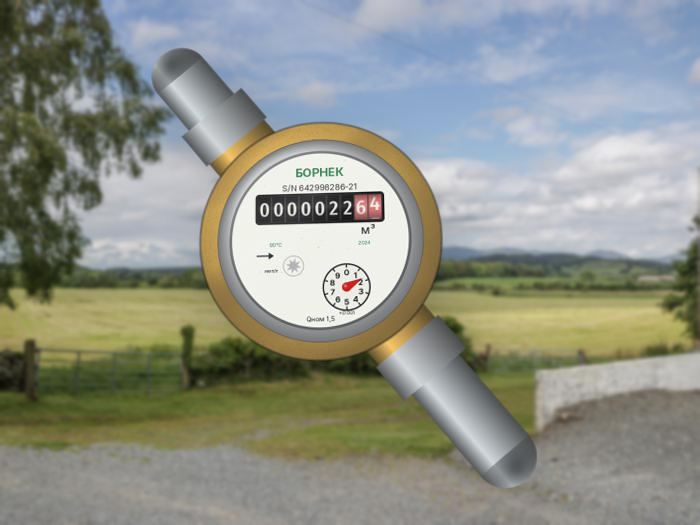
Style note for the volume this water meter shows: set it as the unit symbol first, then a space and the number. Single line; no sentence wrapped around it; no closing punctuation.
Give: m³ 22.641
